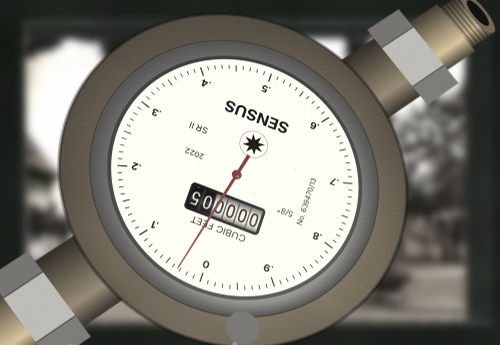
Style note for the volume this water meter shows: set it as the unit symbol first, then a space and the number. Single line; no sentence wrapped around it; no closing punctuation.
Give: ft³ 5.03
